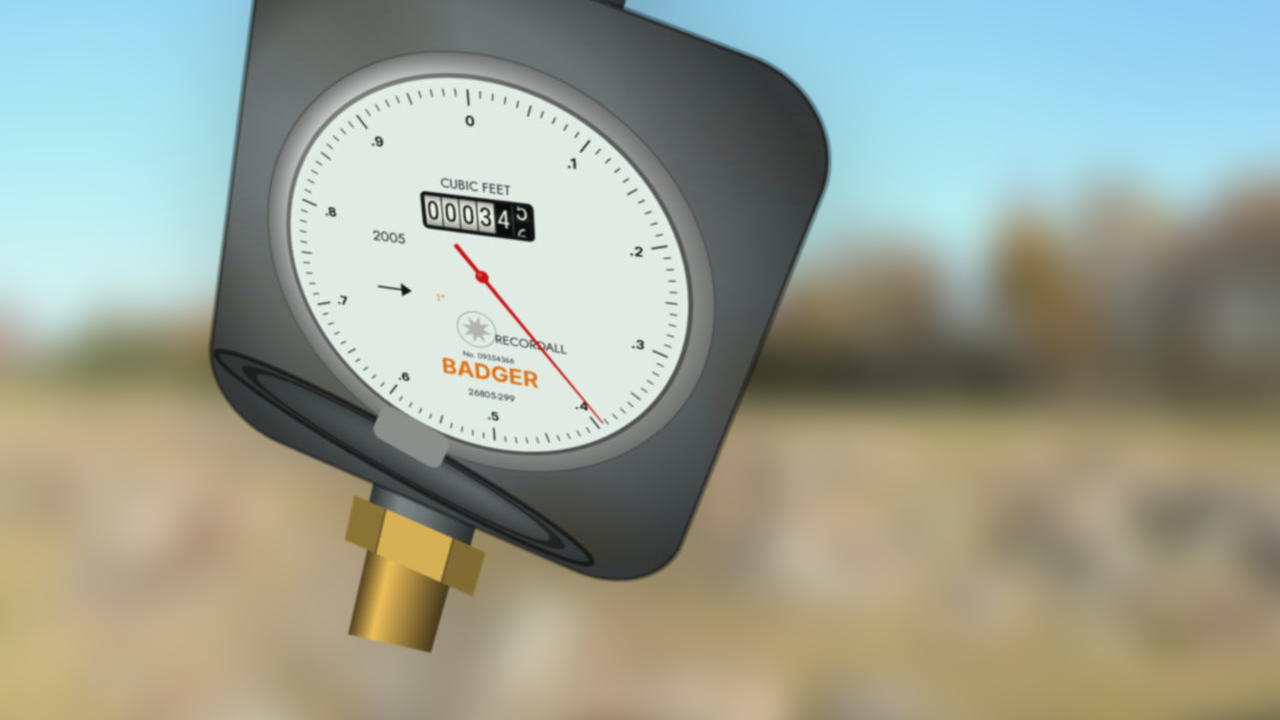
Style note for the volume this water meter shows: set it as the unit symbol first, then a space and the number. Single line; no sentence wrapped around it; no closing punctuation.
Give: ft³ 345.39
